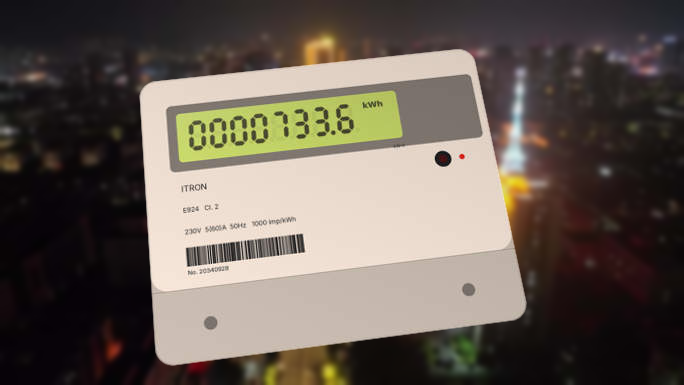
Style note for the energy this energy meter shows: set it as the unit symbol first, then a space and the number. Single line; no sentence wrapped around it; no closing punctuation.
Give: kWh 733.6
